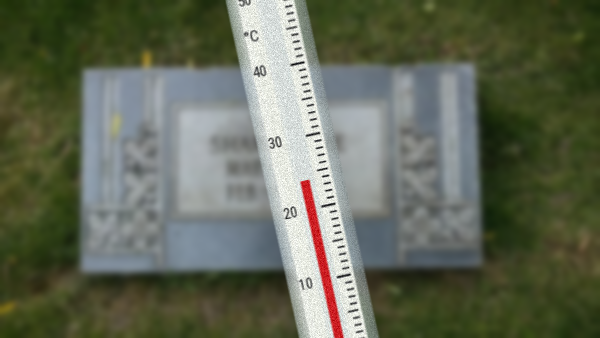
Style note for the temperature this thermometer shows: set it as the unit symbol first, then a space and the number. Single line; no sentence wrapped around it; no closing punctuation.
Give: °C 24
